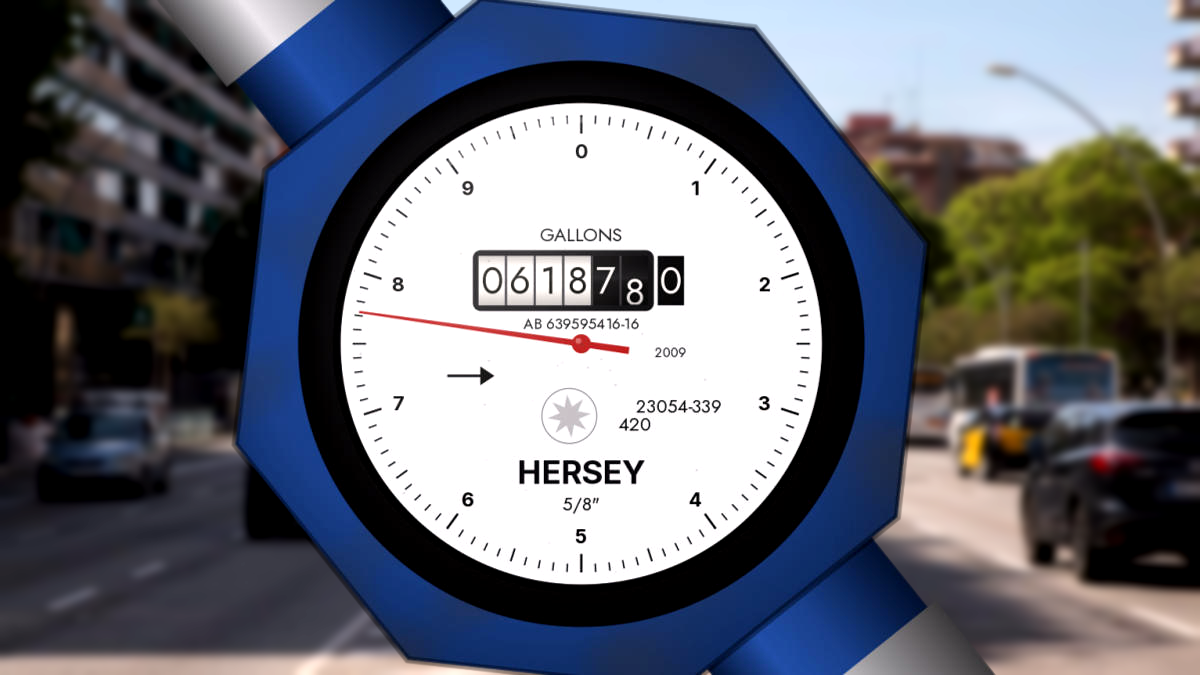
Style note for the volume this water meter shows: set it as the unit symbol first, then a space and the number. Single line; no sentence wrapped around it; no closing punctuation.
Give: gal 618777.7
